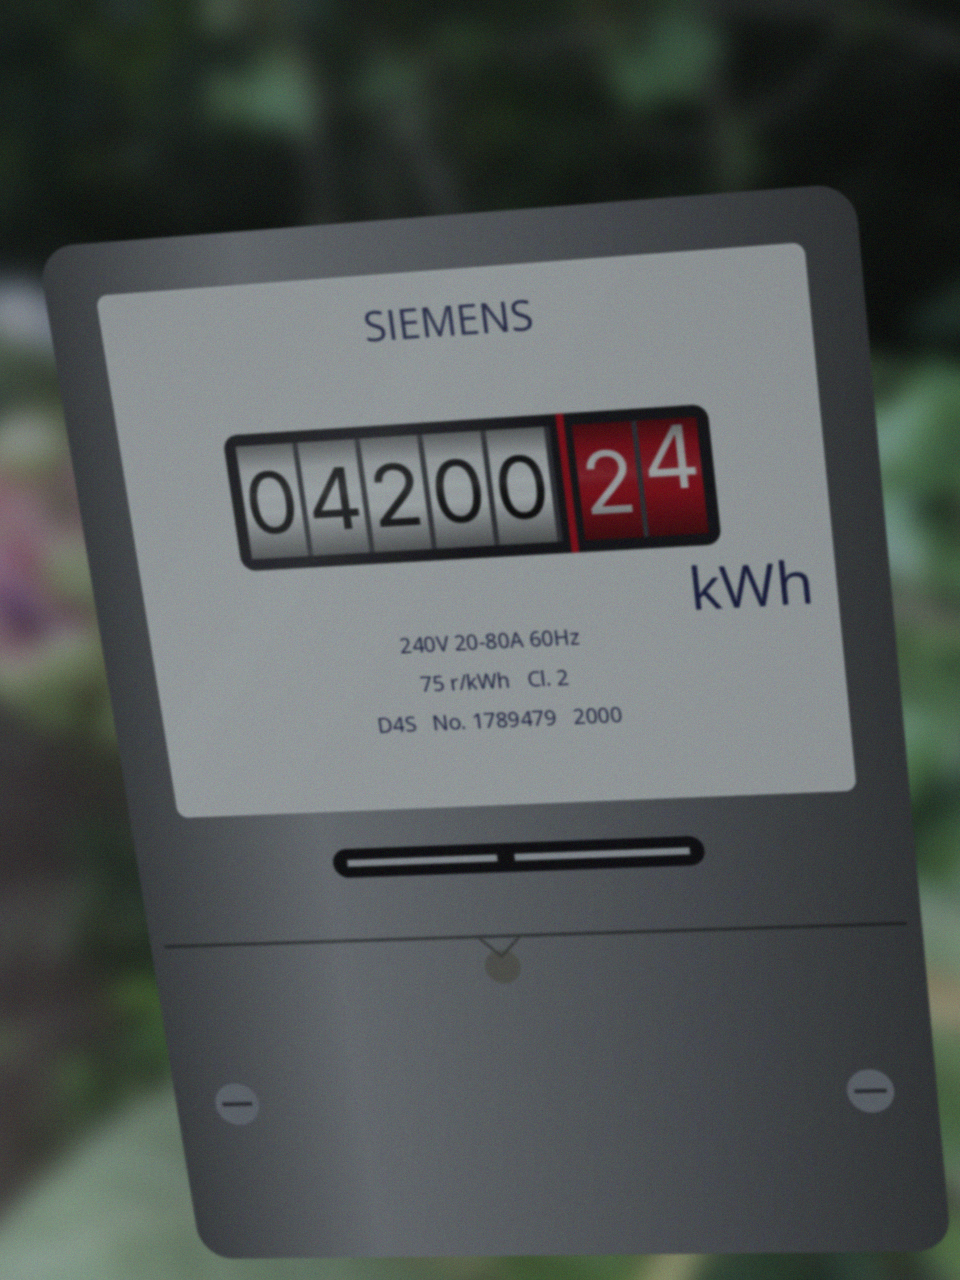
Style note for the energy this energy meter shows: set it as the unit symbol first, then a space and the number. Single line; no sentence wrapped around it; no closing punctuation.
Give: kWh 4200.24
